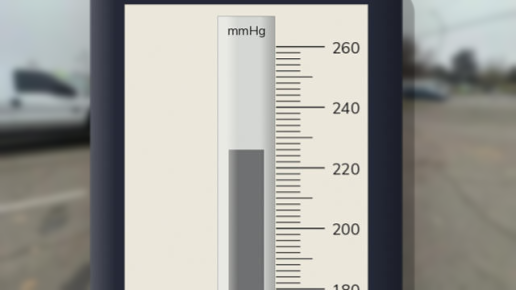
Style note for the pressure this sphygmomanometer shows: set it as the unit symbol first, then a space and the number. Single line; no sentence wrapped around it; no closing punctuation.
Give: mmHg 226
